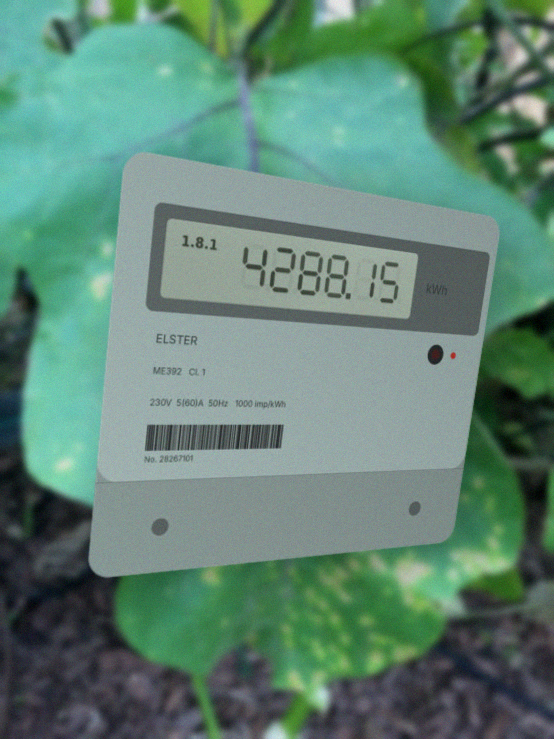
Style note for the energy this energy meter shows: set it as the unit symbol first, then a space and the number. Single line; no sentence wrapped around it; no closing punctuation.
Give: kWh 4288.15
